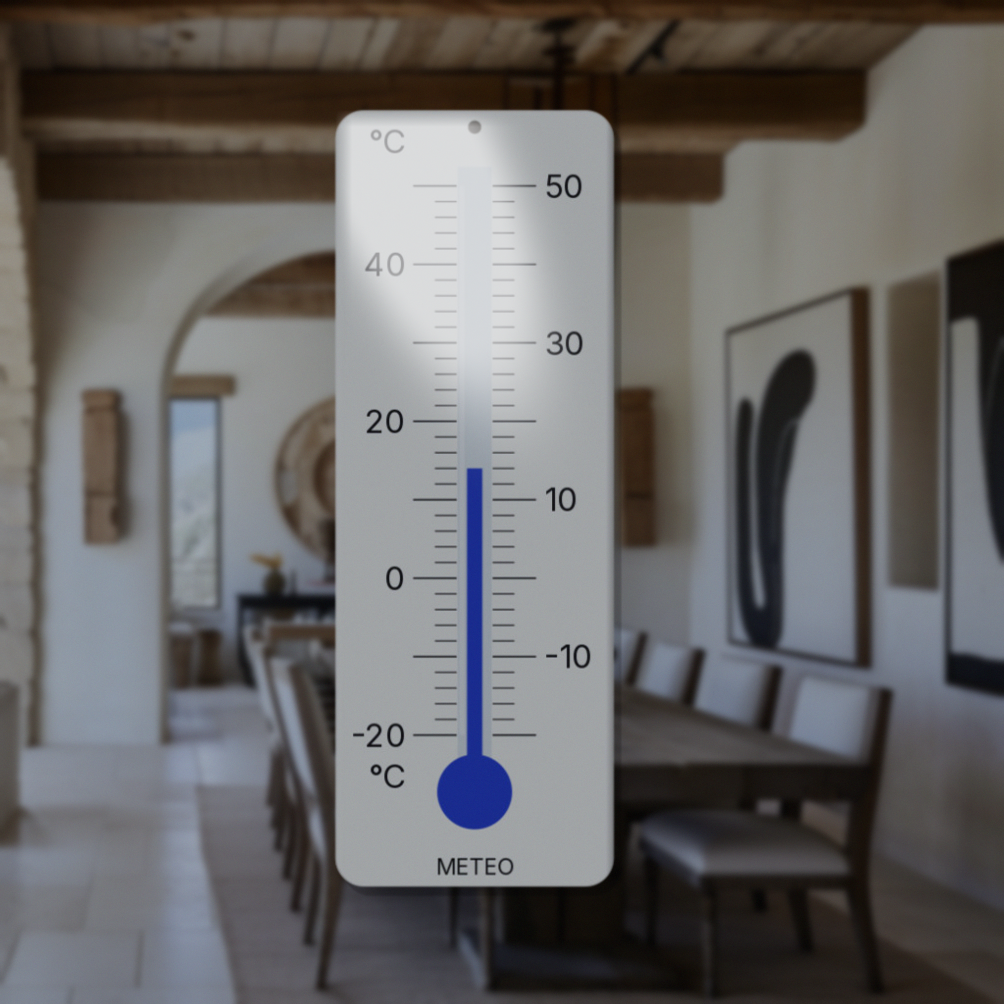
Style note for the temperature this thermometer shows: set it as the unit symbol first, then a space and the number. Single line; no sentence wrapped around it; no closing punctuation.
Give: °C 14
